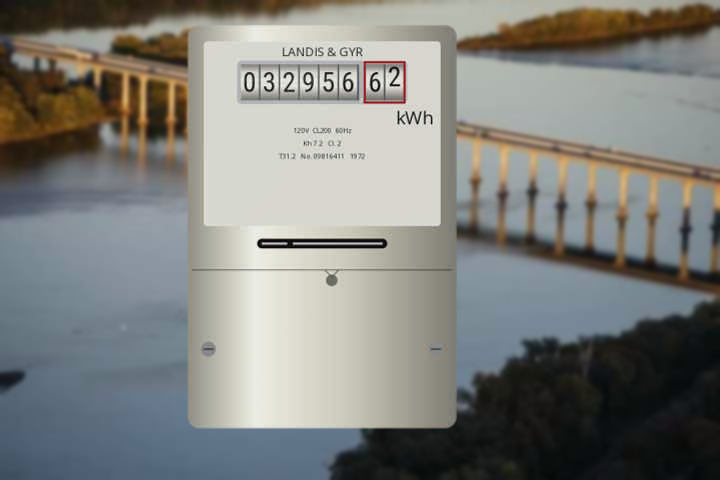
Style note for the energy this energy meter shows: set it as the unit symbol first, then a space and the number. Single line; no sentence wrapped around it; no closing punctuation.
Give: kWh 32956.62
